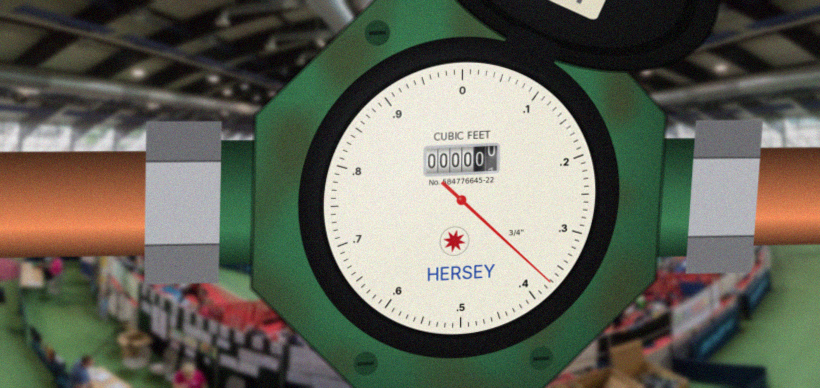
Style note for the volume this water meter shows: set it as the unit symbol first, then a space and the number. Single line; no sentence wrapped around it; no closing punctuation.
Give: ft³ 0.37
